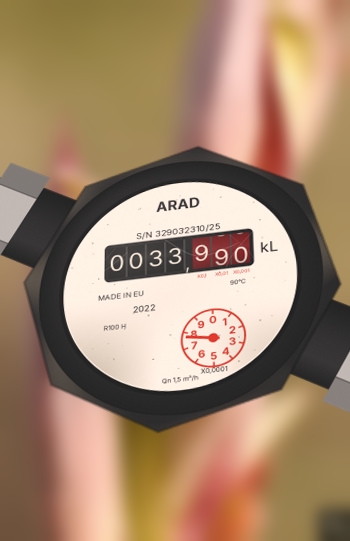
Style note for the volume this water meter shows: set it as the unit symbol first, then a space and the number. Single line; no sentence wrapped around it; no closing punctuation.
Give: kL 33.9897
